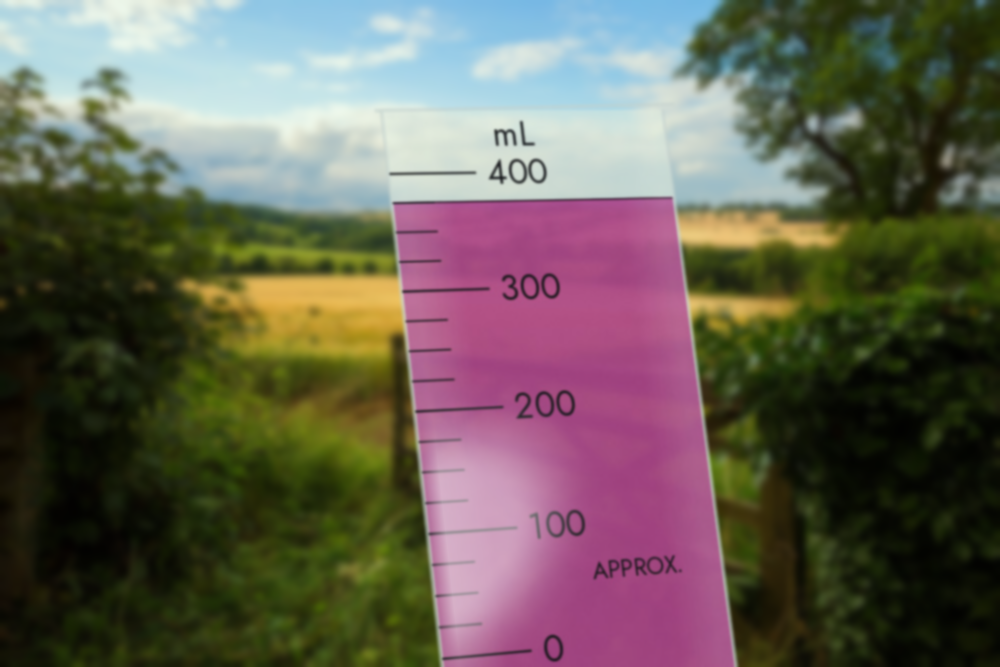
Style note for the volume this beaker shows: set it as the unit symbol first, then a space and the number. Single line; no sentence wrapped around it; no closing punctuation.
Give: mL 375
